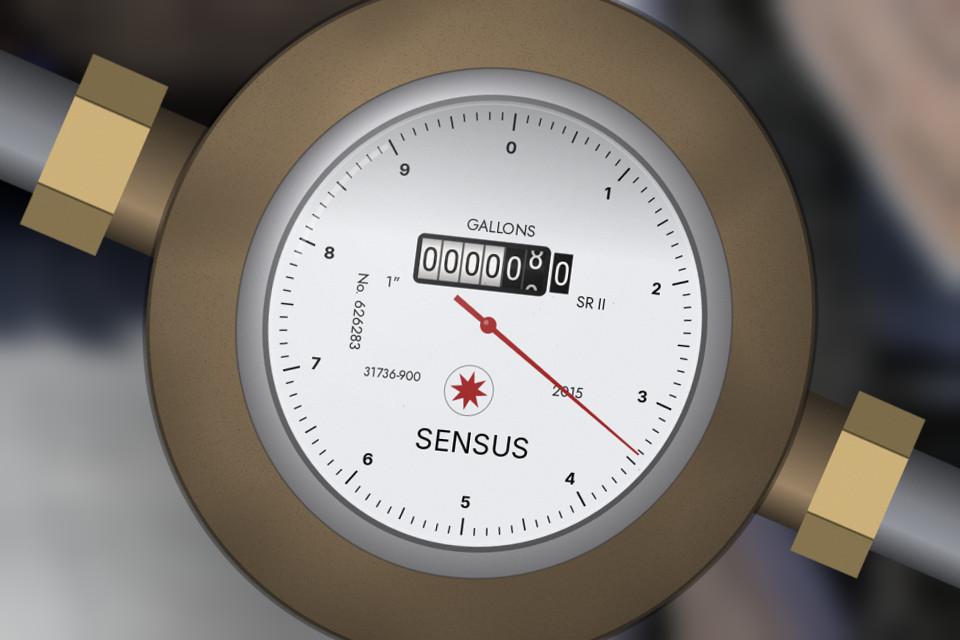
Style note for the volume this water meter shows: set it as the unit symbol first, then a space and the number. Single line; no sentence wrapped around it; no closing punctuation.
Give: gal 83.4
